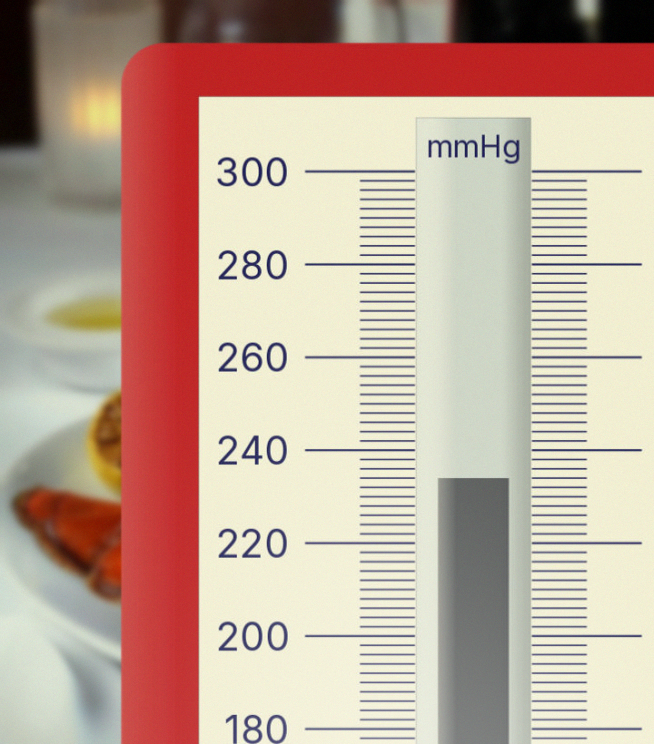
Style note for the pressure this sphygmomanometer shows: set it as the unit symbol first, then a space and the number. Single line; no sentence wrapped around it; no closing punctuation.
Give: mmHg 234
